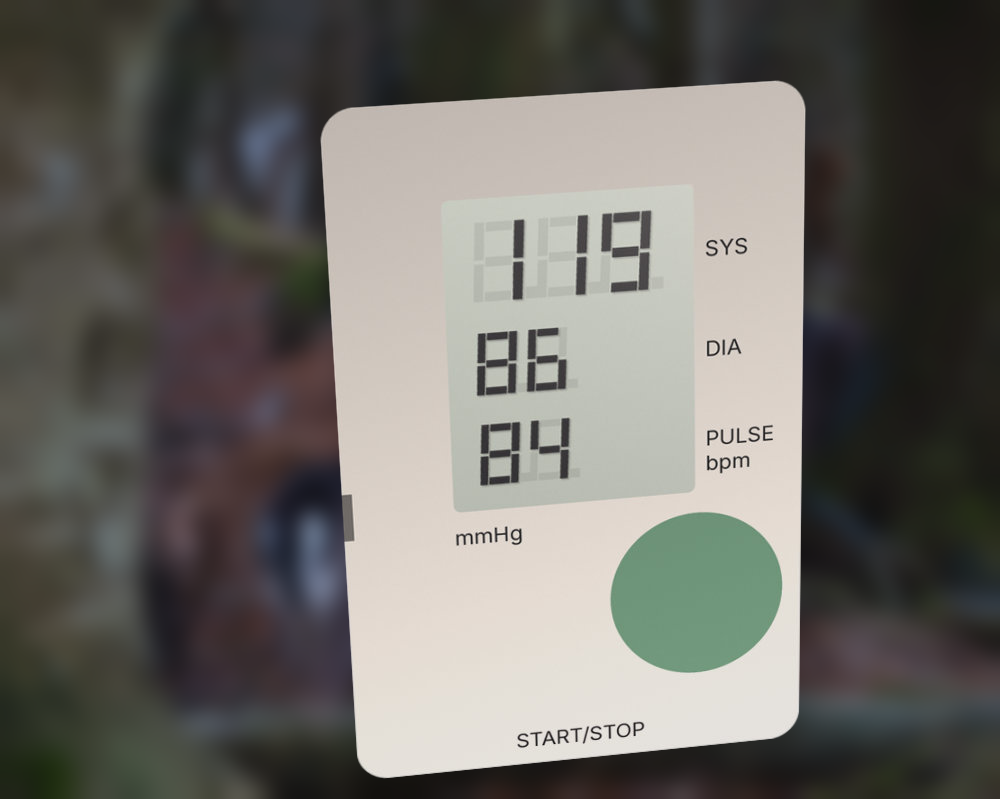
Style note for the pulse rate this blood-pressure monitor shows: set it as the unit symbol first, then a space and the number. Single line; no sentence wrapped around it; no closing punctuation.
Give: bpm 84
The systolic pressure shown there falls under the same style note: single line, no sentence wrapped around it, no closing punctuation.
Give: mmHg 119
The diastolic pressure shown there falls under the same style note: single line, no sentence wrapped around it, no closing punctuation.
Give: mmHg 86
